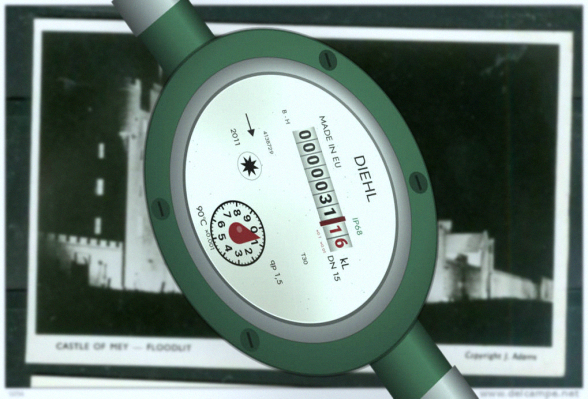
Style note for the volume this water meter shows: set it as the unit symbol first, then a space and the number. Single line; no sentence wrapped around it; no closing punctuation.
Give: kL 31.160
